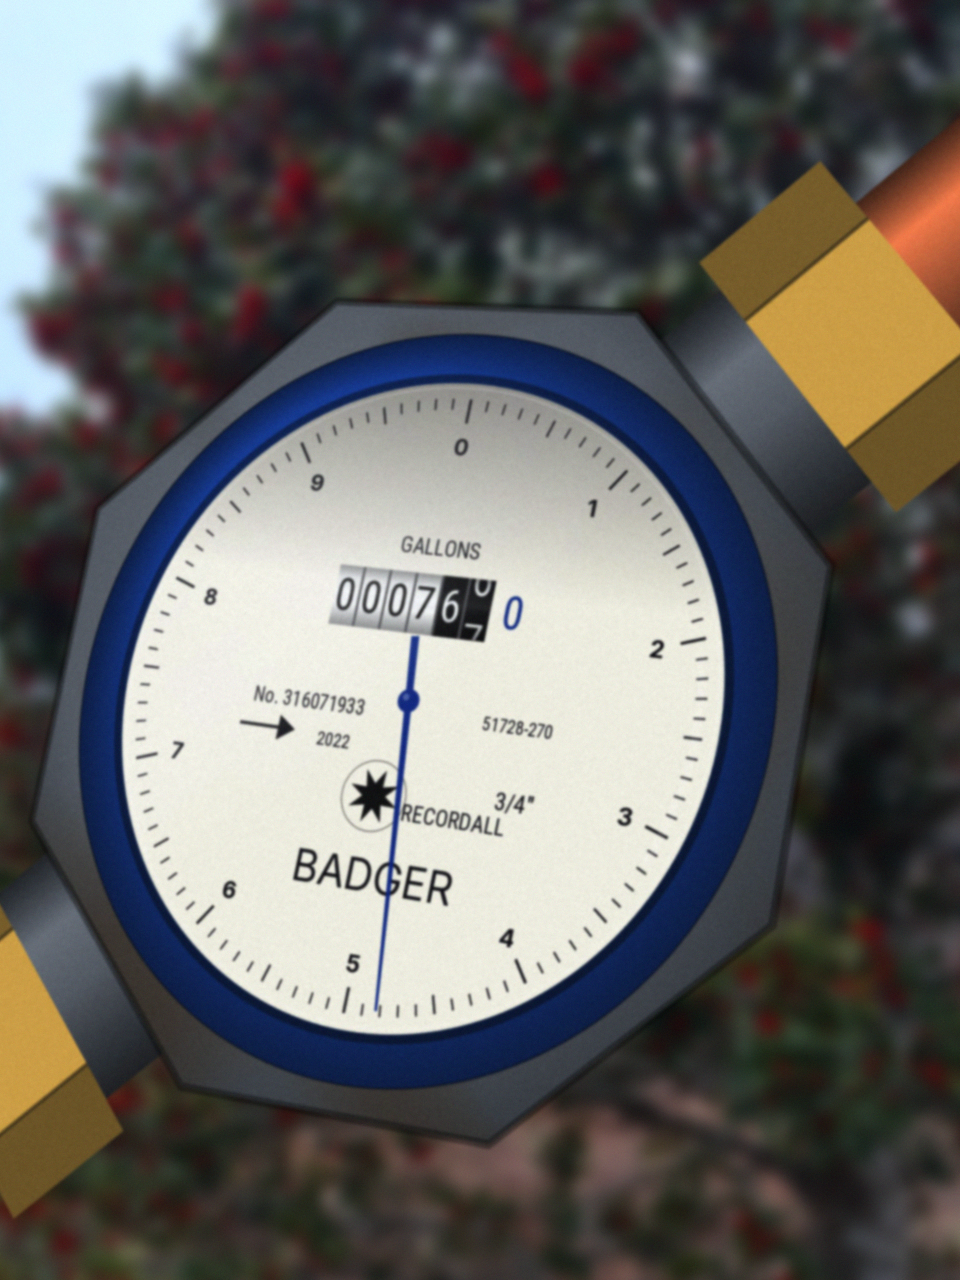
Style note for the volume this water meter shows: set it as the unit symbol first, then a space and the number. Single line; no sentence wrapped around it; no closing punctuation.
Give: gal 7664.8
